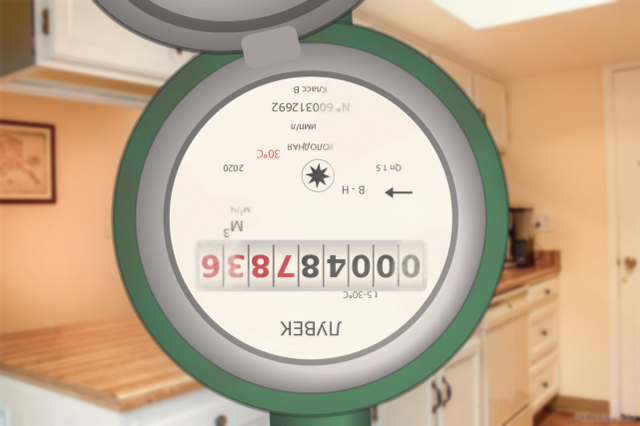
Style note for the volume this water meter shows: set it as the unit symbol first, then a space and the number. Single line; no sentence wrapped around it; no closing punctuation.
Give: m³ 48.7836
